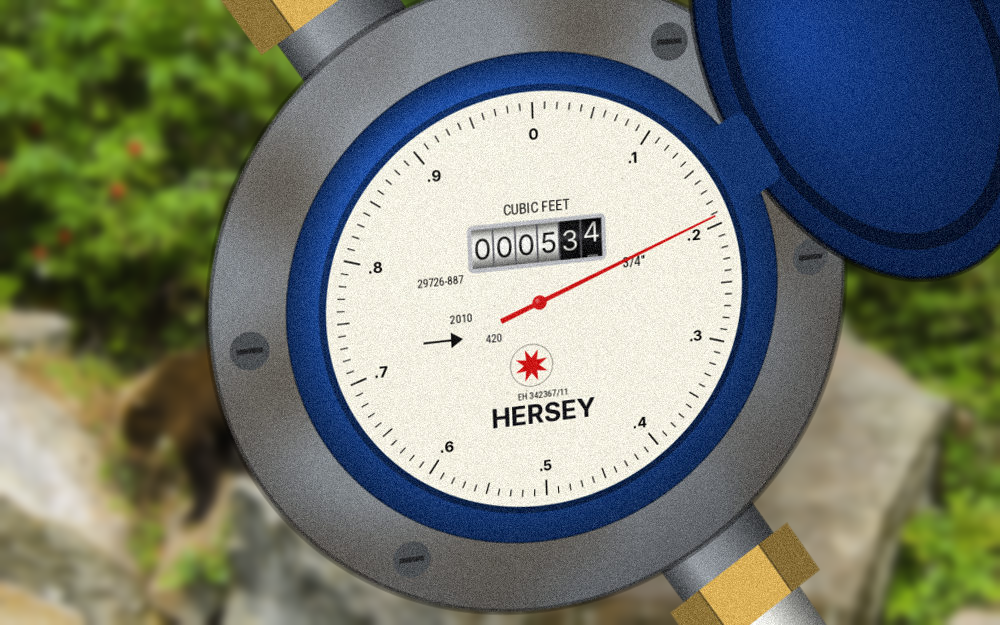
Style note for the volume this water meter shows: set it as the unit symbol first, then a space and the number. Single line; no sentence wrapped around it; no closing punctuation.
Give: ft³ 534.19
